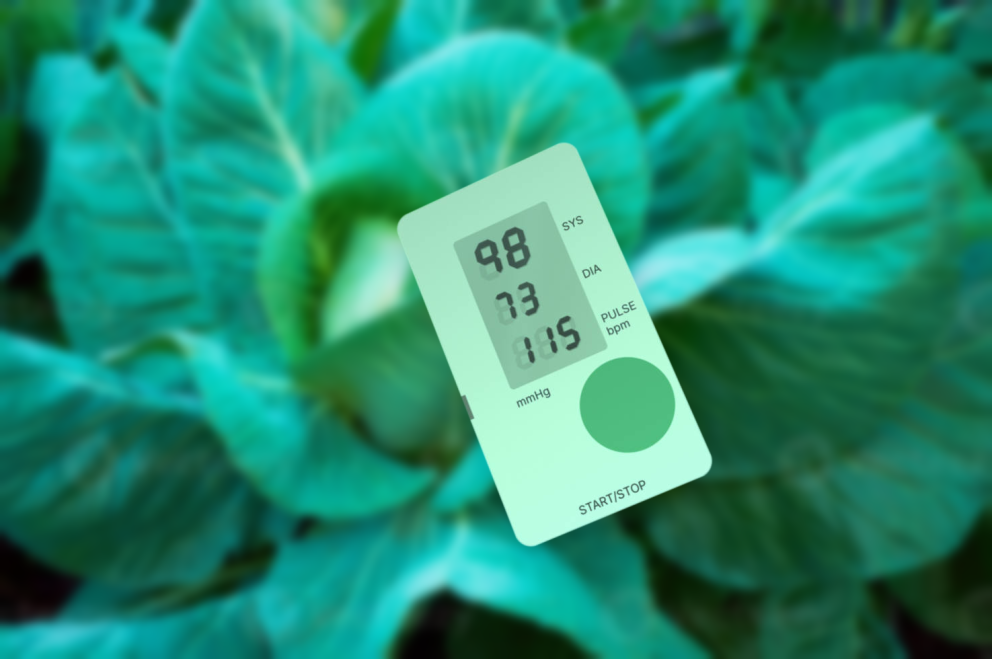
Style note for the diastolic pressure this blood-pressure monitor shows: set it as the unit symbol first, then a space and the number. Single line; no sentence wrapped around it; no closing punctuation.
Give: mmHg 73
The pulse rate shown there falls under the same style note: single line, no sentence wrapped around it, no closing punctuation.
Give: bpm 115
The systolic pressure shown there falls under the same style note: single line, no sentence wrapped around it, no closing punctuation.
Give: mmHg 98
